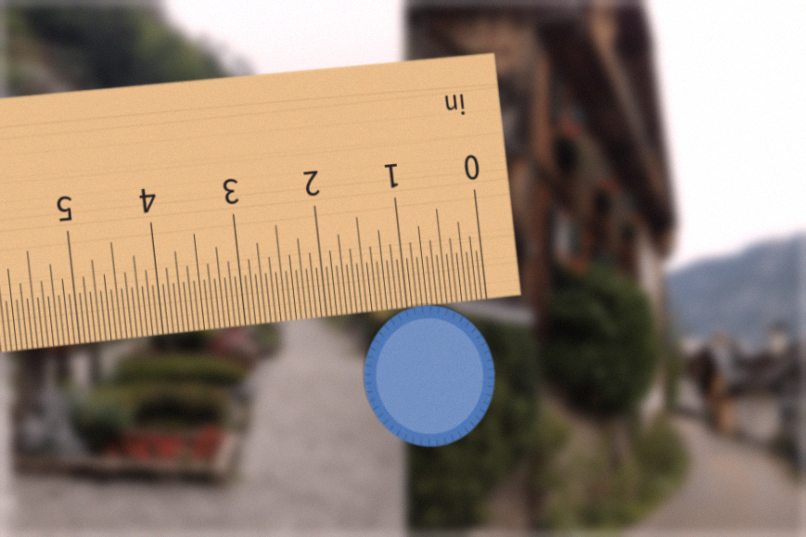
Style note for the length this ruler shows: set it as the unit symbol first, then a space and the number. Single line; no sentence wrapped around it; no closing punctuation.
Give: in 1.625
